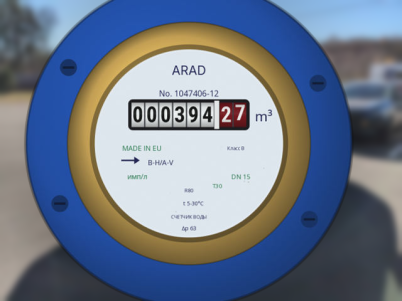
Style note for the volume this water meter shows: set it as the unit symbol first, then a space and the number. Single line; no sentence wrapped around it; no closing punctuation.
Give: m³ 394.27
